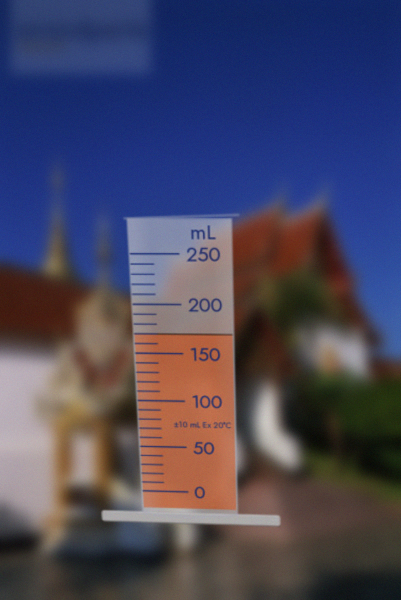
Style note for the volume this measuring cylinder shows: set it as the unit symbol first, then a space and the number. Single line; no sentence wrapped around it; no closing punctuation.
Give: mL 170
